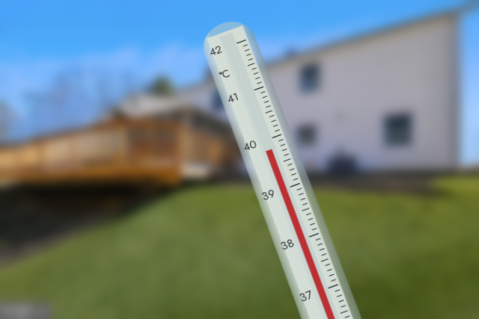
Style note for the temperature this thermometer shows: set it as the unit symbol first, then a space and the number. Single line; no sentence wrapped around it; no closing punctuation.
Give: °C 39.8
